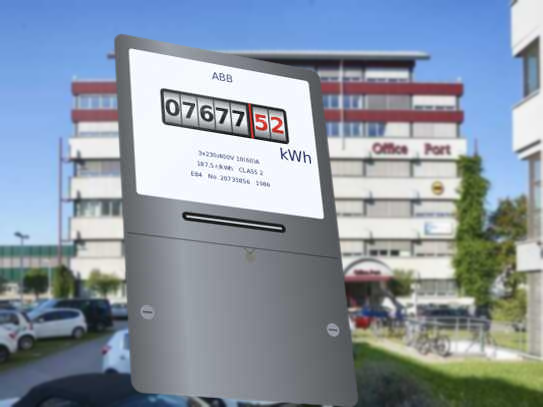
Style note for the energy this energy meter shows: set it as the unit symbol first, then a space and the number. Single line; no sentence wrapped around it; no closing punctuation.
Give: kWh 7677.52
